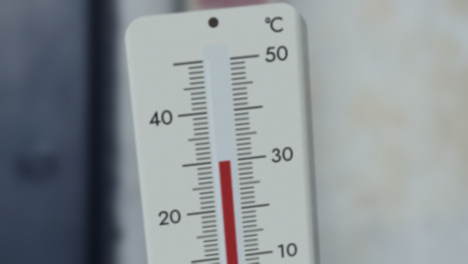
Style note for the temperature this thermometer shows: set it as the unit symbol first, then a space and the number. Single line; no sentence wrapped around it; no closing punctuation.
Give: °C 30
